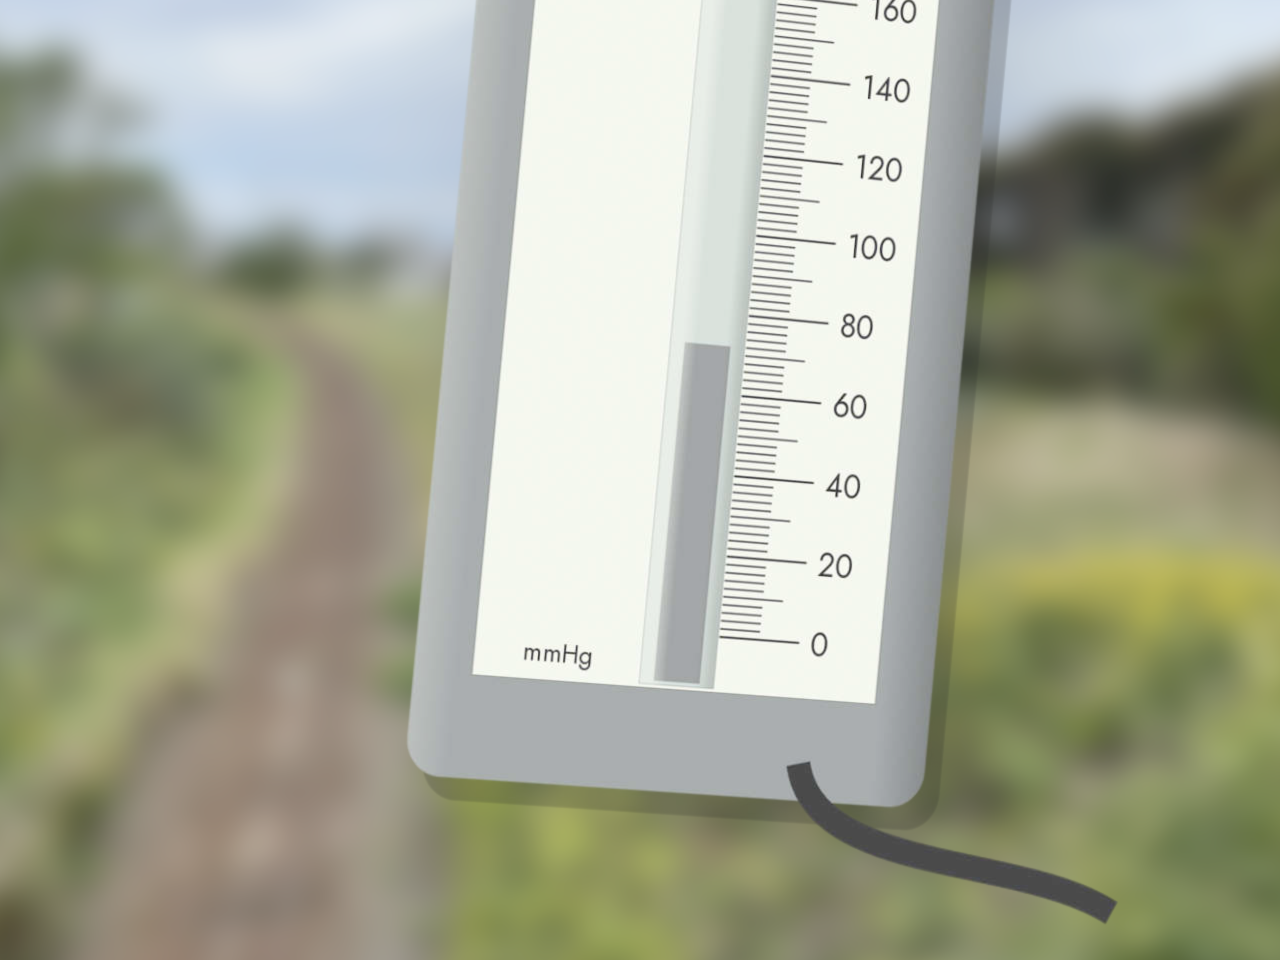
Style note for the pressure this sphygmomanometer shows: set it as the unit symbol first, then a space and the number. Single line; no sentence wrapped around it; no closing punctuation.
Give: mmHg 72
